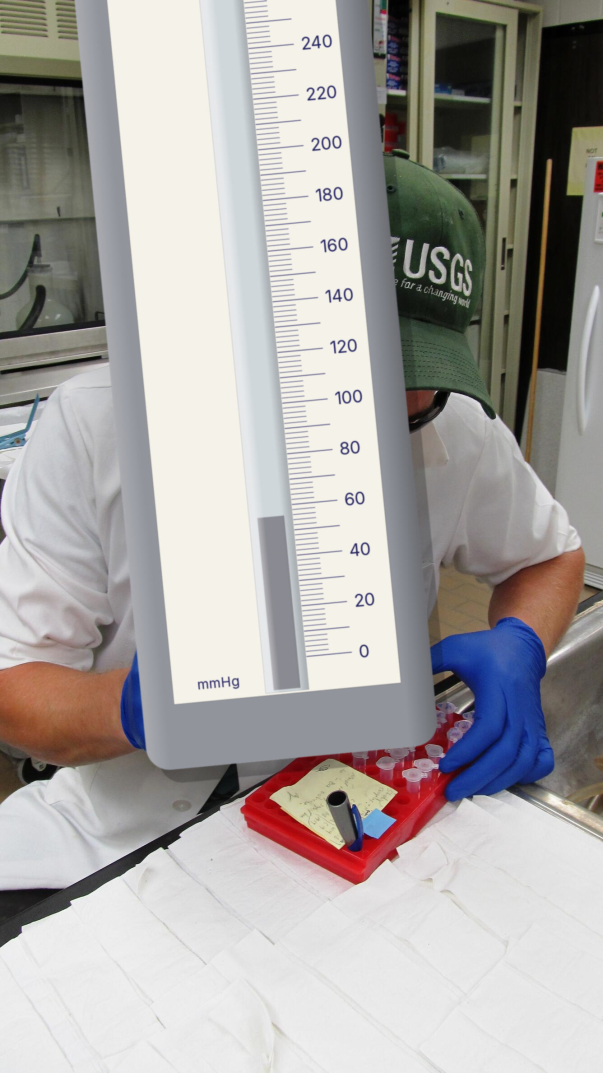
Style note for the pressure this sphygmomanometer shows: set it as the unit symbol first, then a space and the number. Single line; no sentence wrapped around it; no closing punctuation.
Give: mmHg 56
